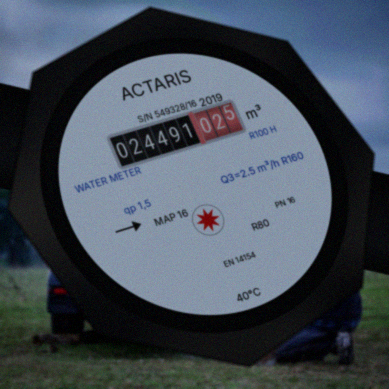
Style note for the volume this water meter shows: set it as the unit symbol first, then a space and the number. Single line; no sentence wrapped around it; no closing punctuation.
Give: m³ 24491.025
